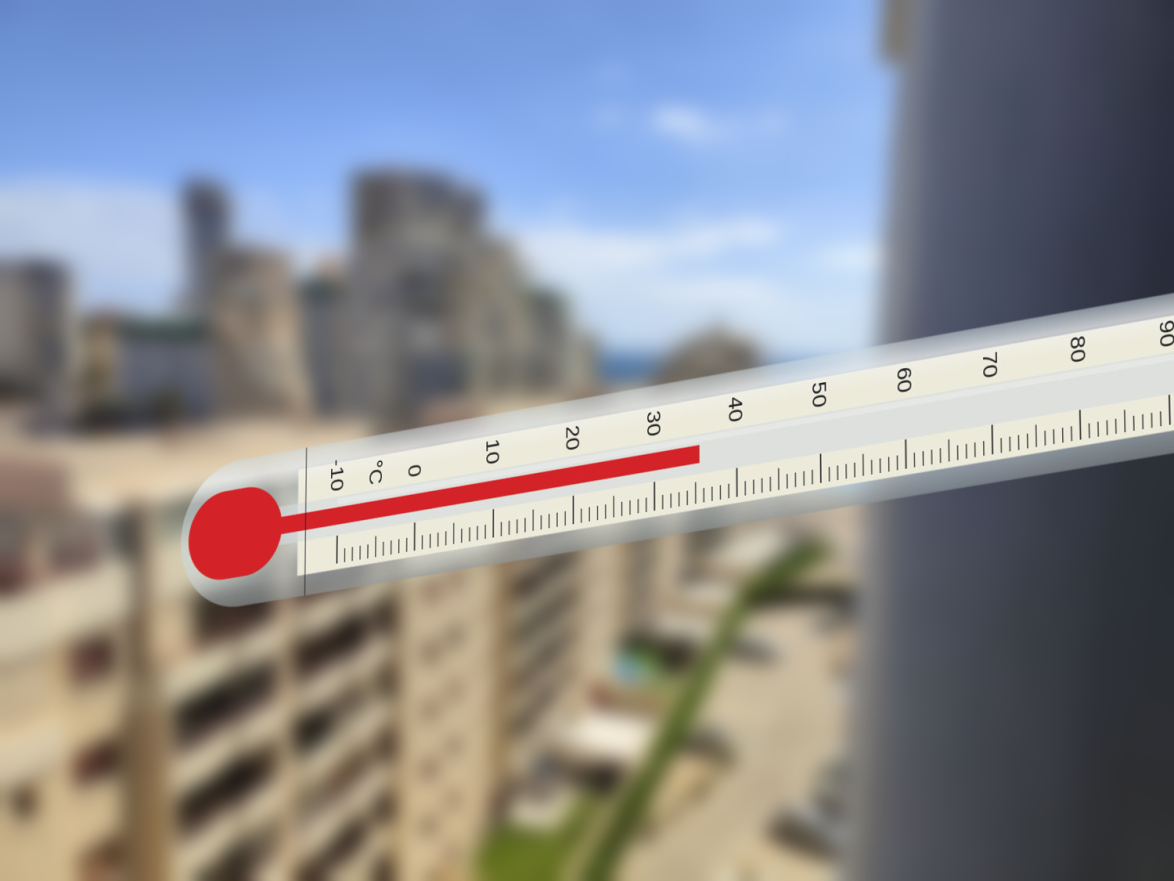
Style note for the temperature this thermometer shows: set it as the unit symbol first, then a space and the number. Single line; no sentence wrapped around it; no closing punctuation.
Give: °C 35.5
